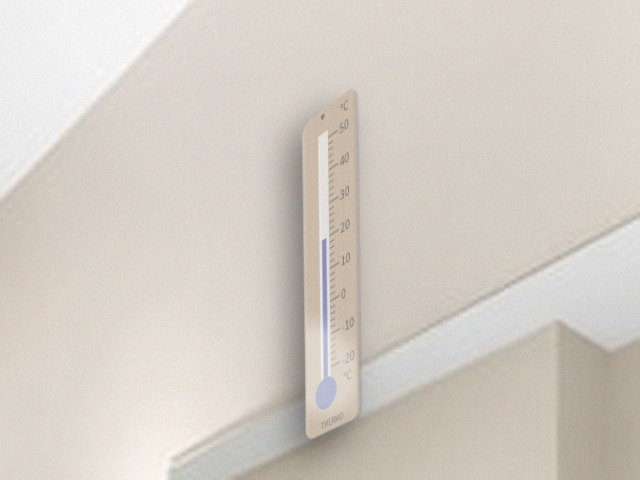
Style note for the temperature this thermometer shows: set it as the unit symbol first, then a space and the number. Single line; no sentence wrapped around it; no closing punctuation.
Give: °C 20
